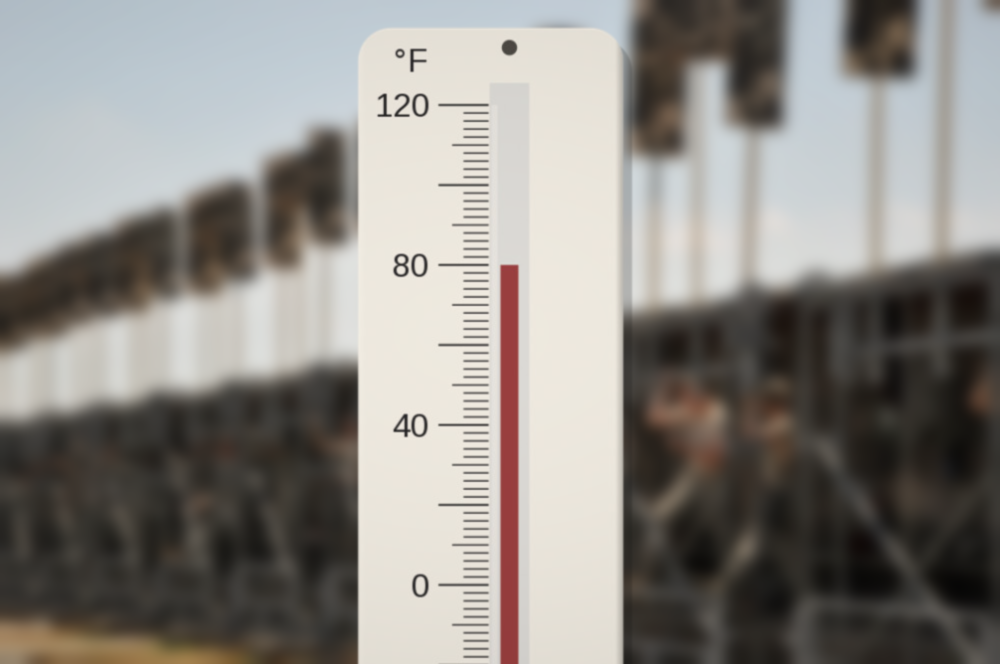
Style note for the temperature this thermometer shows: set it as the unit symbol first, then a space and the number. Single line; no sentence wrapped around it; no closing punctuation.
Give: °F 80
